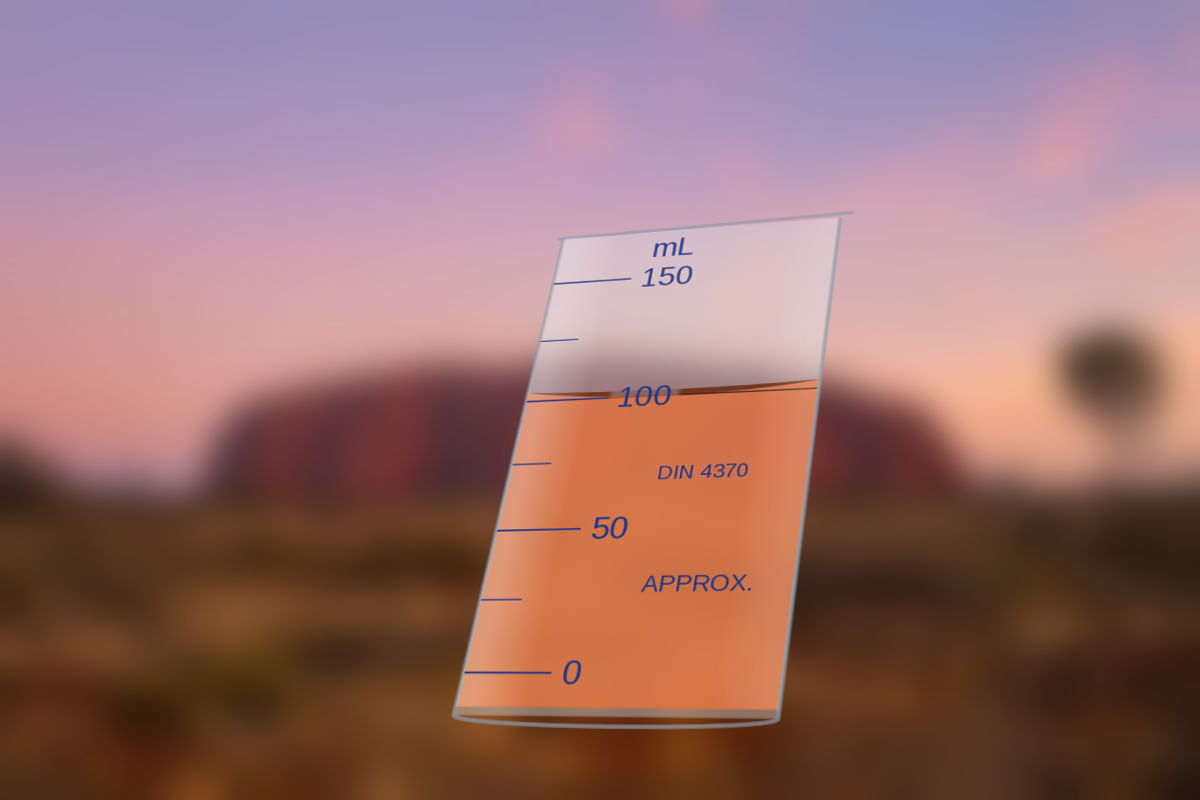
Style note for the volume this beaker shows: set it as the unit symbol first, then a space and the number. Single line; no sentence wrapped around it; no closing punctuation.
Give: mL 100
